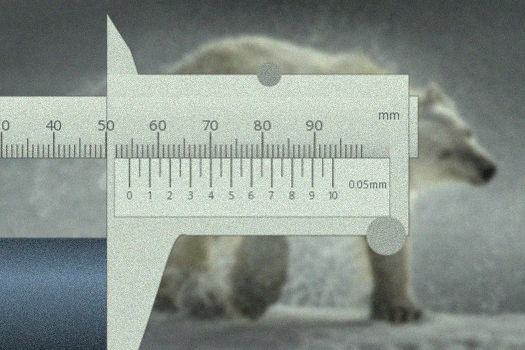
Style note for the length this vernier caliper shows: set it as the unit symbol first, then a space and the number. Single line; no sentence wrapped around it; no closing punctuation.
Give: mm 54.5
